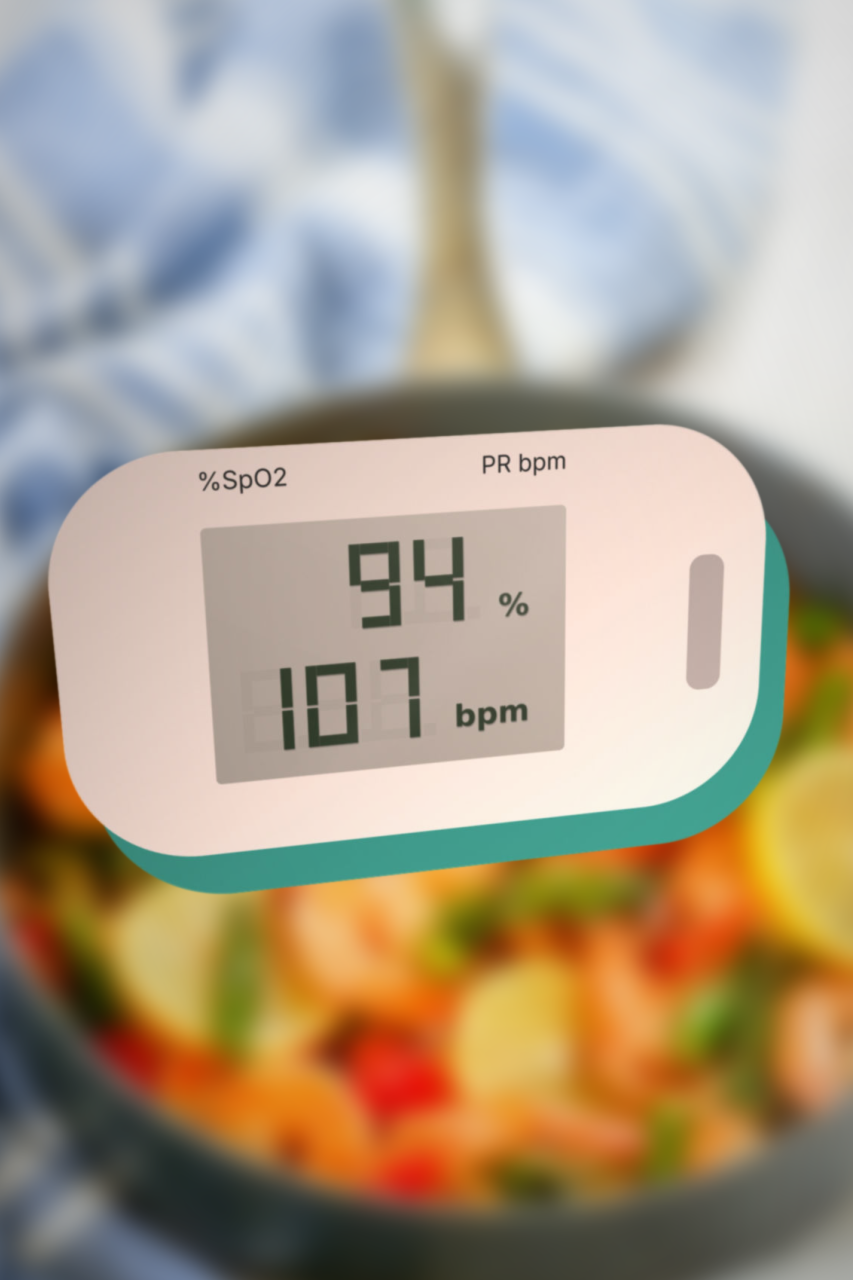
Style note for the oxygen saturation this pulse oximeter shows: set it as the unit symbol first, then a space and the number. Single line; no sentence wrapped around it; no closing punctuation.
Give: % 94
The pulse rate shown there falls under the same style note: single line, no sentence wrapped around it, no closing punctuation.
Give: bpm 107
